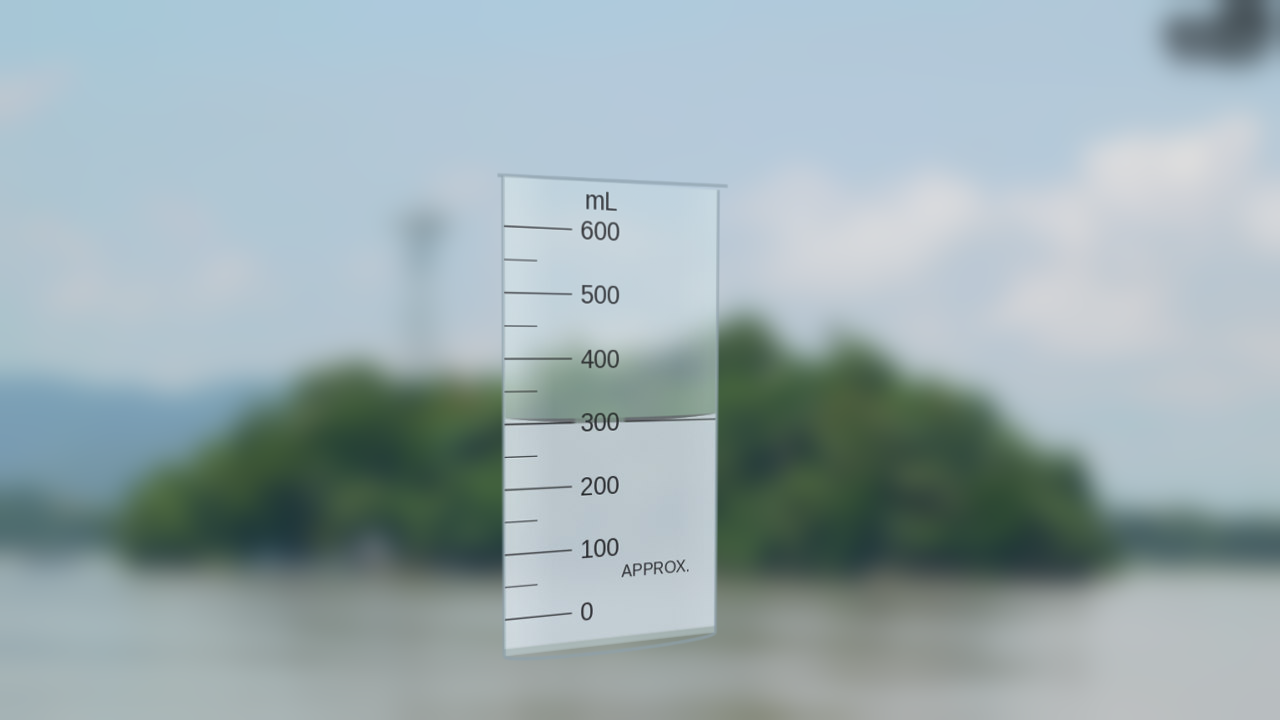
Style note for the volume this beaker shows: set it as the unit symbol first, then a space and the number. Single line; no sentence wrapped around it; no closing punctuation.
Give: mL 300
